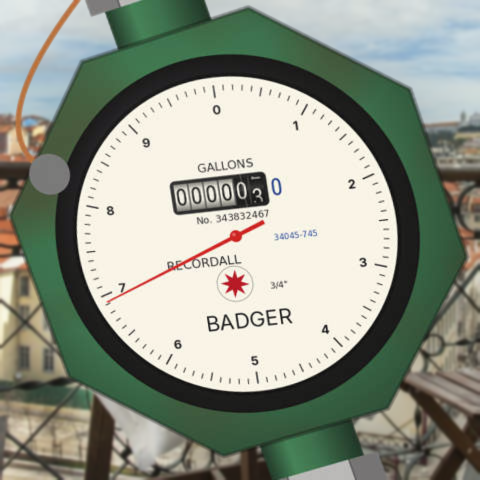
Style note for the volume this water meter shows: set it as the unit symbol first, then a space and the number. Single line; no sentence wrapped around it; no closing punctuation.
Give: gal 26.9
